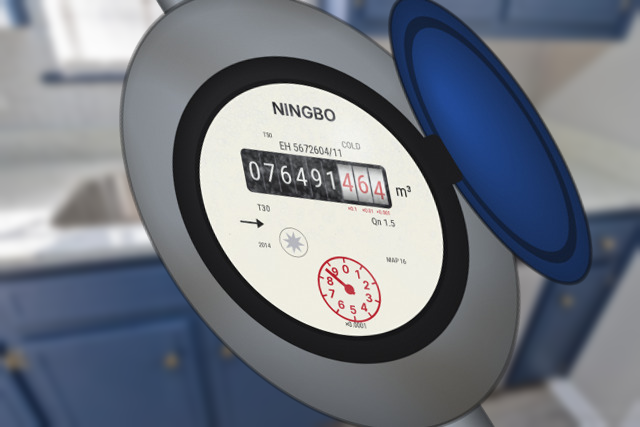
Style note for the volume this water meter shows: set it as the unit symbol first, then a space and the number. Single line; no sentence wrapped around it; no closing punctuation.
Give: m³ 76491.4638
